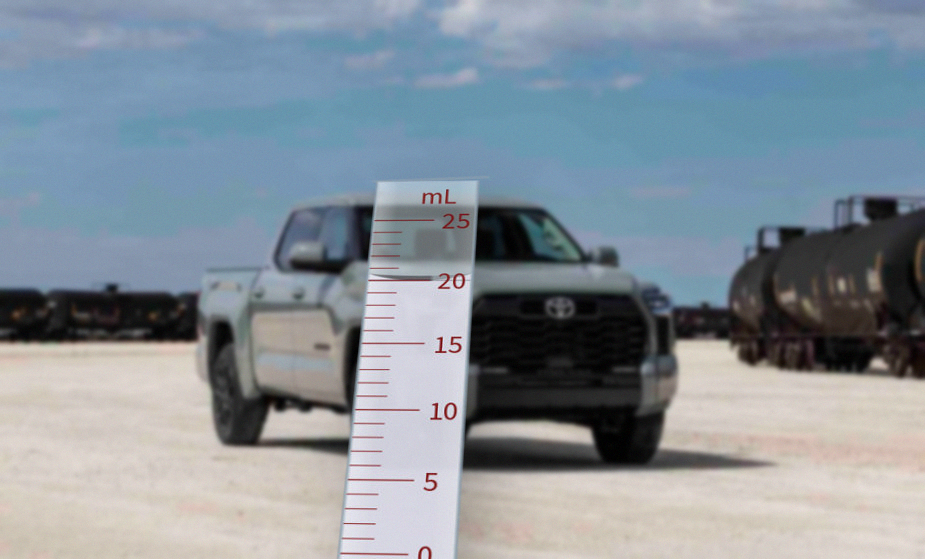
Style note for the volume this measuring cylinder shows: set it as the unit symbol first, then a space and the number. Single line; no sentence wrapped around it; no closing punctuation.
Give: mL 20
